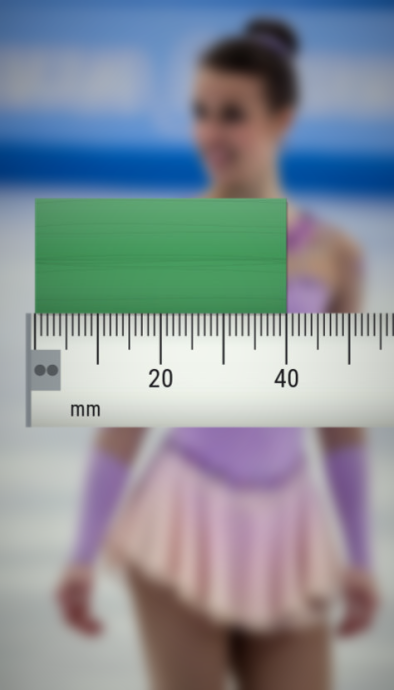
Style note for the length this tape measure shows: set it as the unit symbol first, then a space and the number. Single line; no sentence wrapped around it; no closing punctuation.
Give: mm 40
